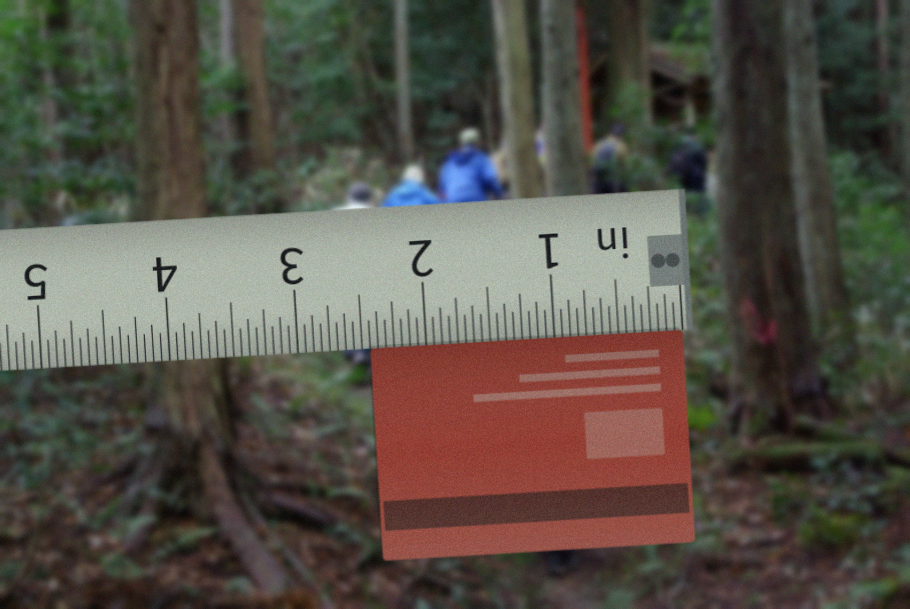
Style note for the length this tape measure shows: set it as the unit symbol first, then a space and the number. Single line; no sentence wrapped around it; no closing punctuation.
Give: in 2.4375
